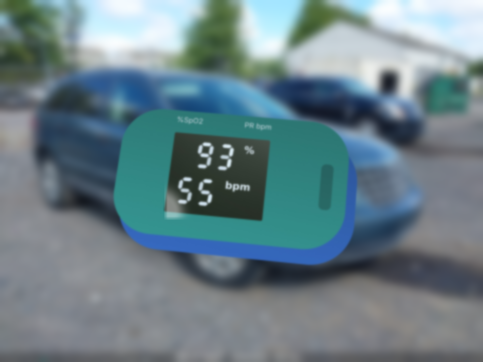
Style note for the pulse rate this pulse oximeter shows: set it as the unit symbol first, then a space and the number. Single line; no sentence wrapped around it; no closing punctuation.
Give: bpm 55
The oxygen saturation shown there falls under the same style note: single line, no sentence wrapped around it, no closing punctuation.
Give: % 93
